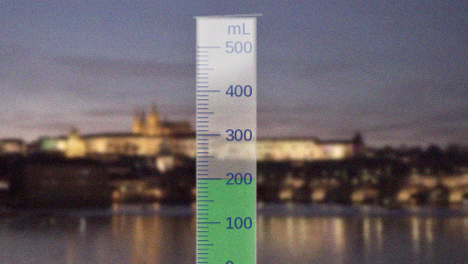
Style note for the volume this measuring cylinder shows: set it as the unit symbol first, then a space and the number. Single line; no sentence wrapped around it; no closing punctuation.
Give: mL 200
